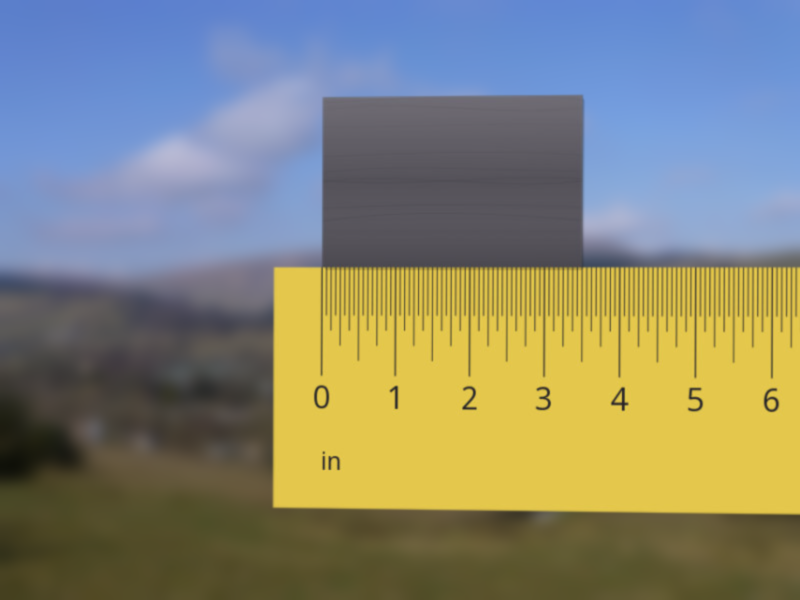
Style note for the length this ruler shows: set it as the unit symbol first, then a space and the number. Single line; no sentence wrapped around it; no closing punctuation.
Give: in 3.5
